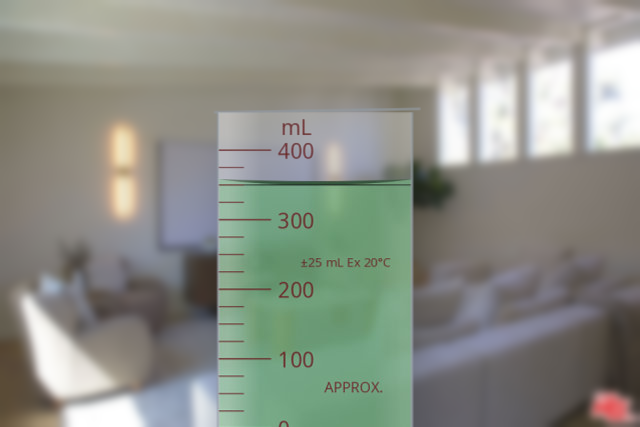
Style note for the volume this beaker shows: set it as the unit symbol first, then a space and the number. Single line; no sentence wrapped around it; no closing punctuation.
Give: mL 350
